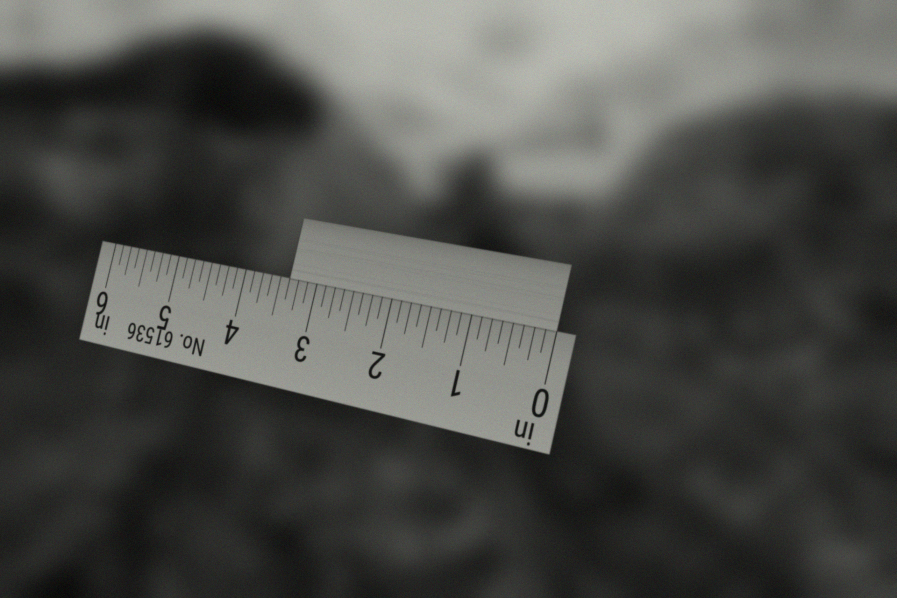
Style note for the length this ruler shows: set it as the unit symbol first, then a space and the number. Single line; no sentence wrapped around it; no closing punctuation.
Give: in 3.375
